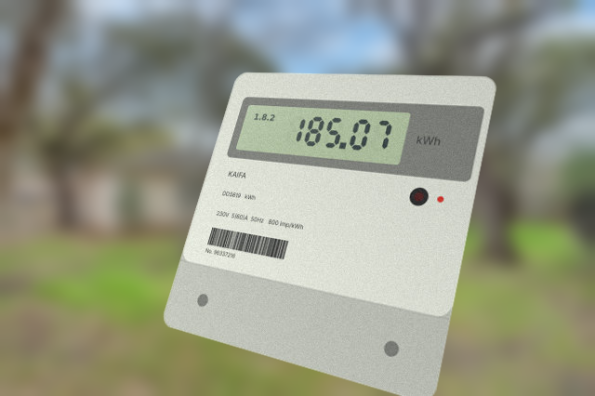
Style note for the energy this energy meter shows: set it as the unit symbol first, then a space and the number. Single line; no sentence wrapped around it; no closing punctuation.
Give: kWh 185.07
